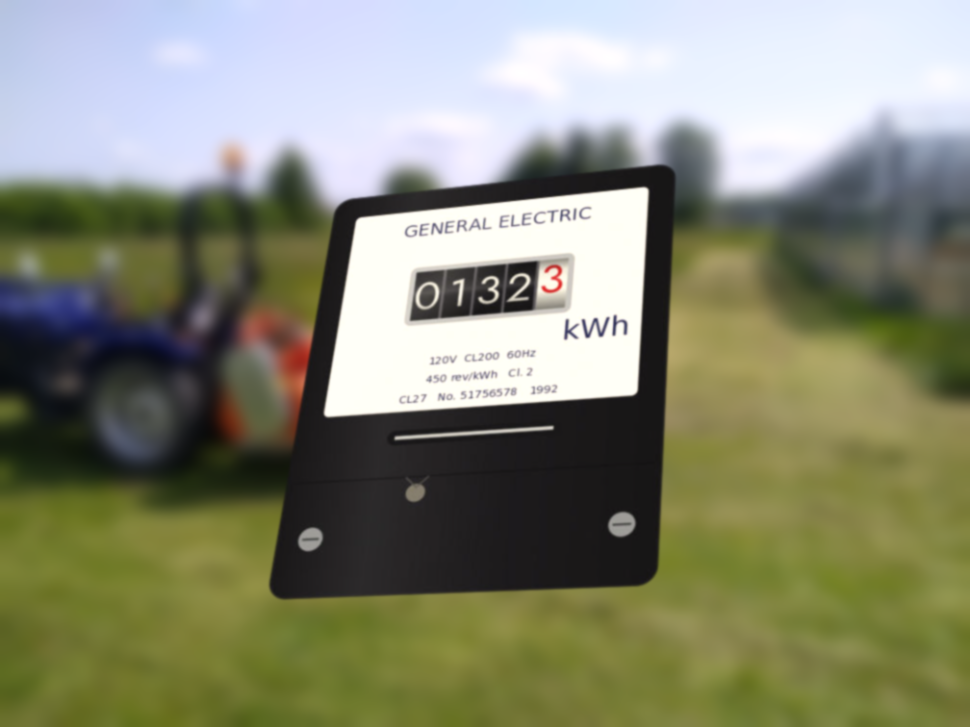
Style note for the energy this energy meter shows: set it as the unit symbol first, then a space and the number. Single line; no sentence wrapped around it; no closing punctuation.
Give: kWh 132.3
